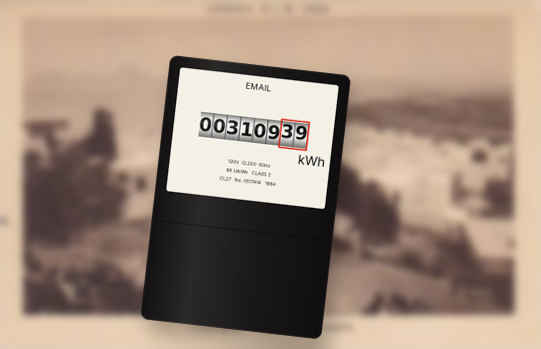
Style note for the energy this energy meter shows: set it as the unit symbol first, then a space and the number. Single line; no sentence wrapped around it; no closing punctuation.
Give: kWh 3109.39
